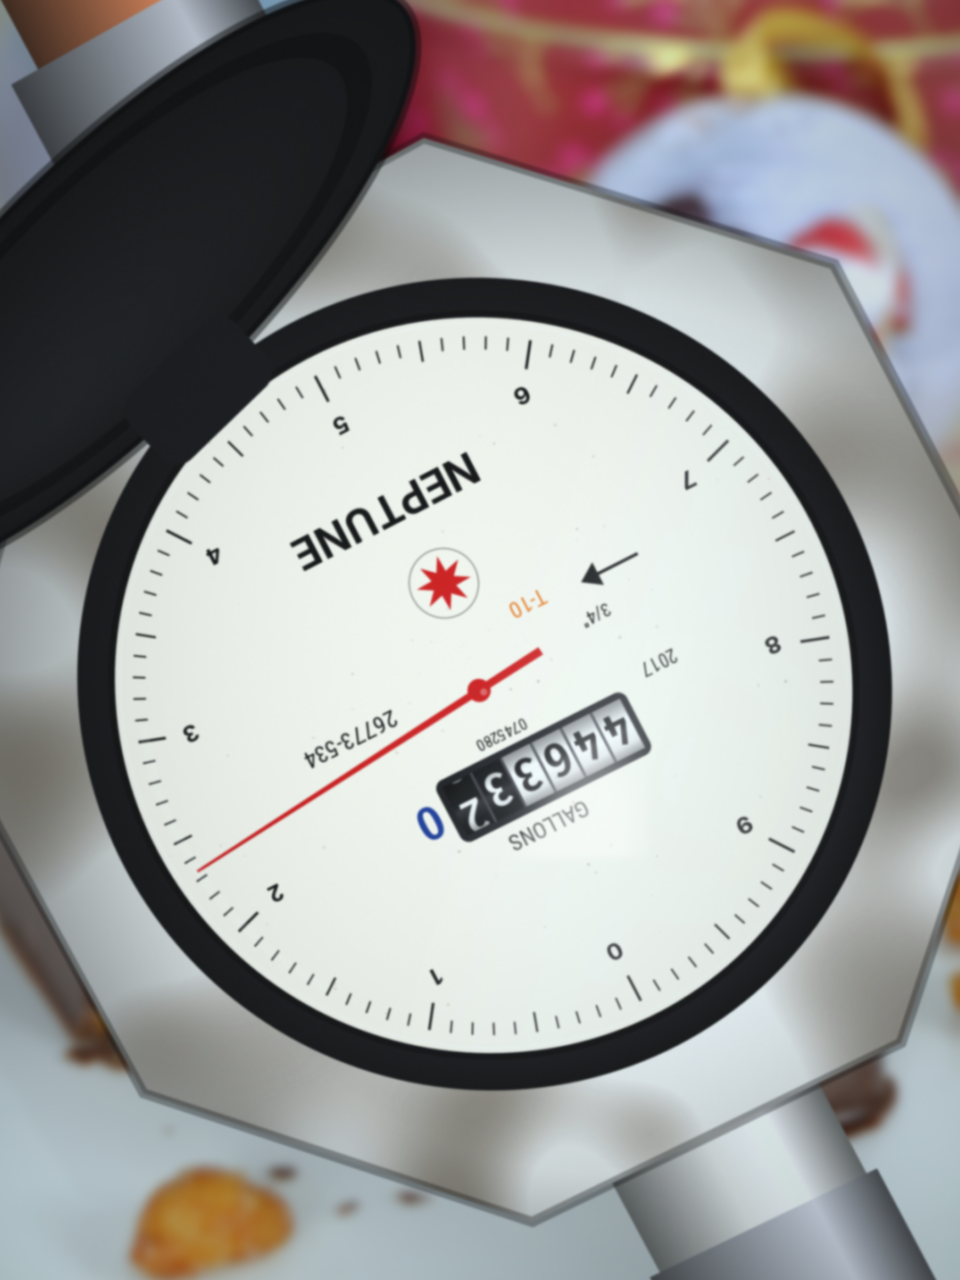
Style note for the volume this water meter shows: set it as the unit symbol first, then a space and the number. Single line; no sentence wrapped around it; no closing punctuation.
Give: gal 4463322.3
